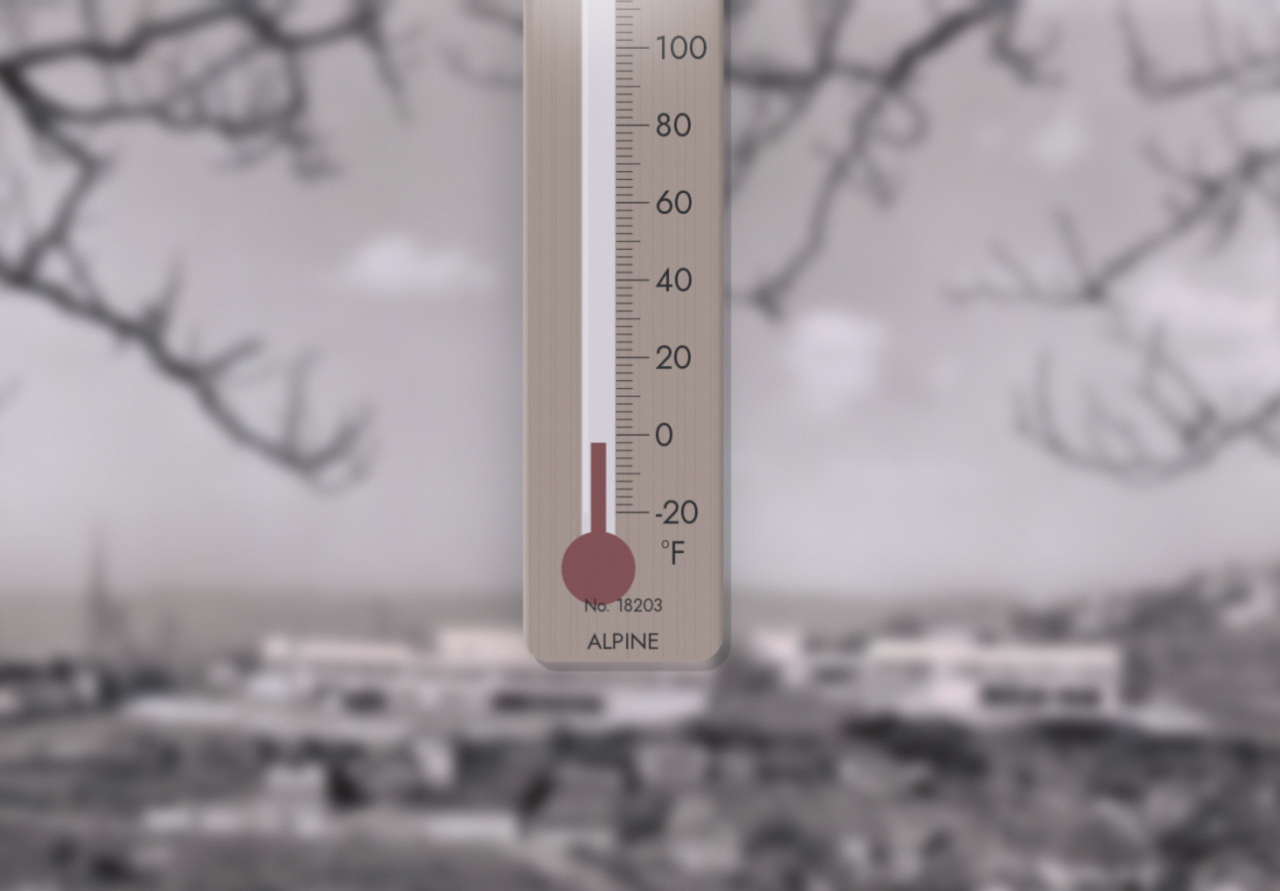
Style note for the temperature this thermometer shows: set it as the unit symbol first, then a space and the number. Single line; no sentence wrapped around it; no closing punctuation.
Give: °F -2
